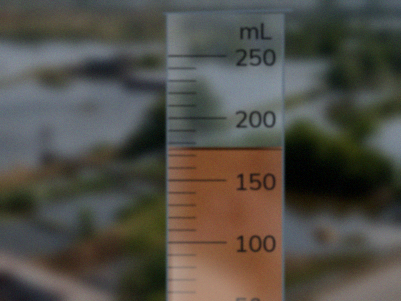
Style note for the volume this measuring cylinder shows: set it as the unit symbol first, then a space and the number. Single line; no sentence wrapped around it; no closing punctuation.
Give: mL 175
